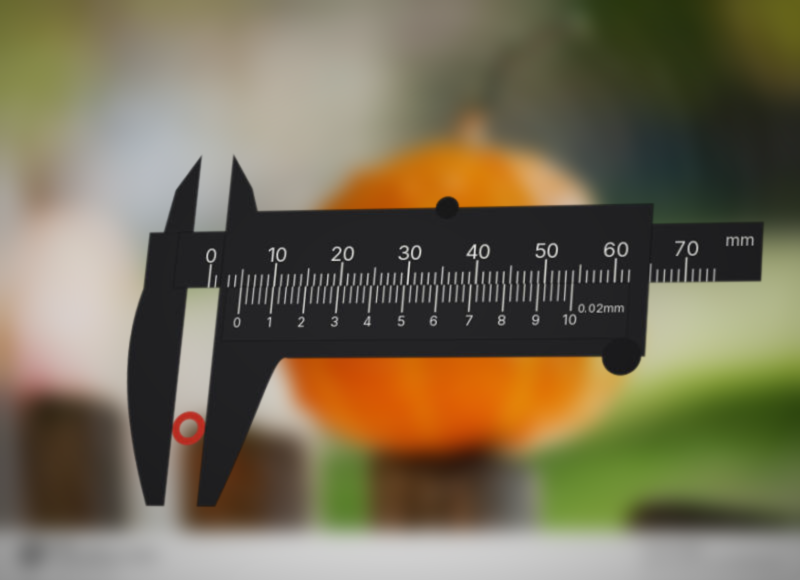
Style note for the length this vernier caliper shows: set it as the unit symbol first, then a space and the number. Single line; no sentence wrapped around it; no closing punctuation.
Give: mm 5.0
